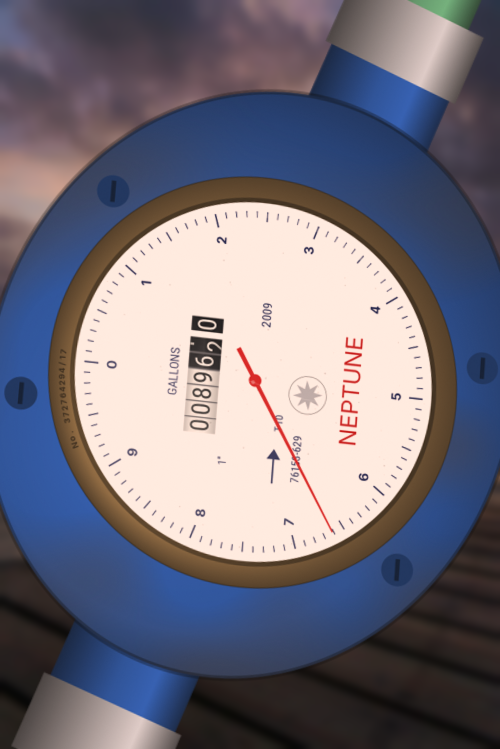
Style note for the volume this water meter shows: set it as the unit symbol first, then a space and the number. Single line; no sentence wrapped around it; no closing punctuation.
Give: gal 89616.6
